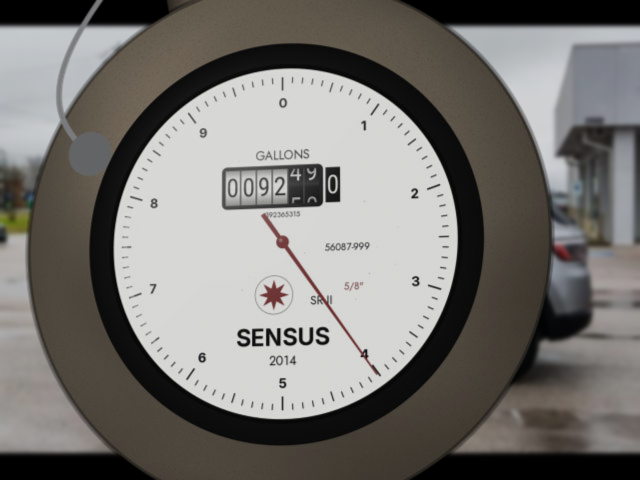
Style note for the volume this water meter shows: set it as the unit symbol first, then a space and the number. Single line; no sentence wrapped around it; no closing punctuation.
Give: gal 92494.0
